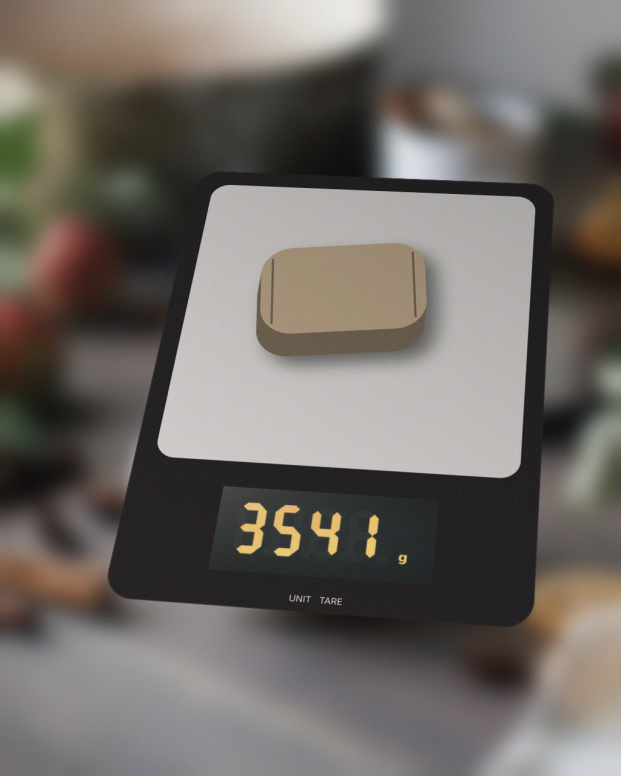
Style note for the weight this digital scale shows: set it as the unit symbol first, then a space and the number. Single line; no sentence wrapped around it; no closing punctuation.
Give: g 3541
